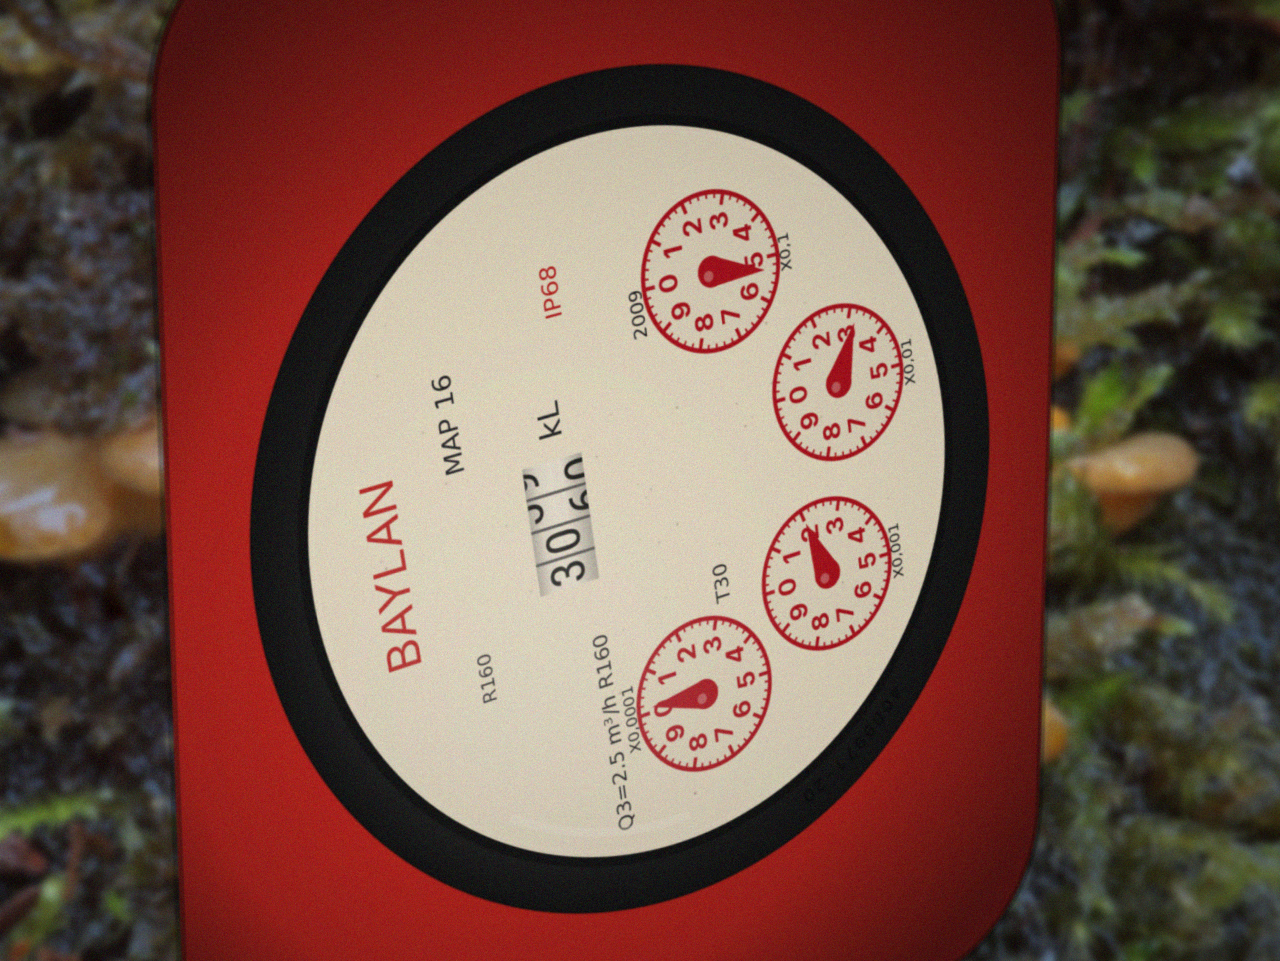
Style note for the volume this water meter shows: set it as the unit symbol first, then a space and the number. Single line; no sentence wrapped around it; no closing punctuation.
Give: kL 3059.5320
